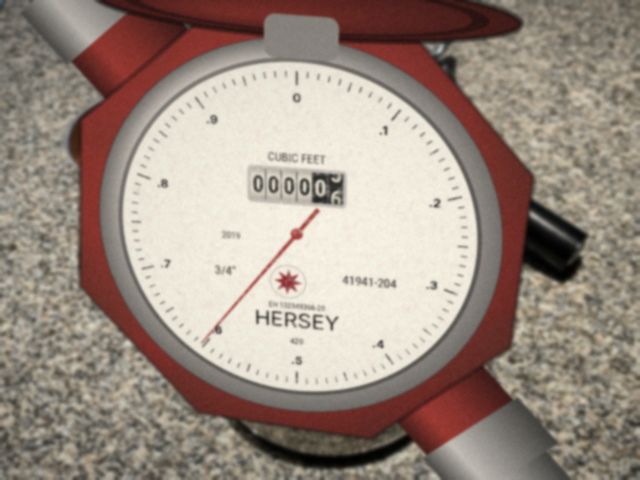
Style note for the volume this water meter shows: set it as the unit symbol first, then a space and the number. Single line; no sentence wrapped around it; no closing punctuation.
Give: ft³ 5.60
